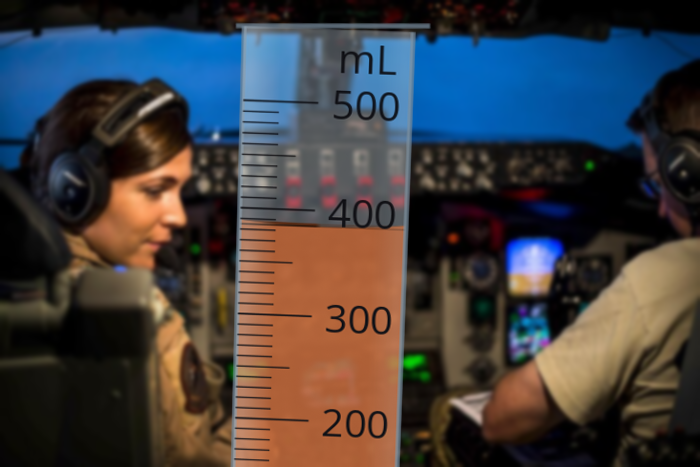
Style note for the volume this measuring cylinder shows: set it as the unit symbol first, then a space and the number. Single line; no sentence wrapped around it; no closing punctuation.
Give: mL 385
